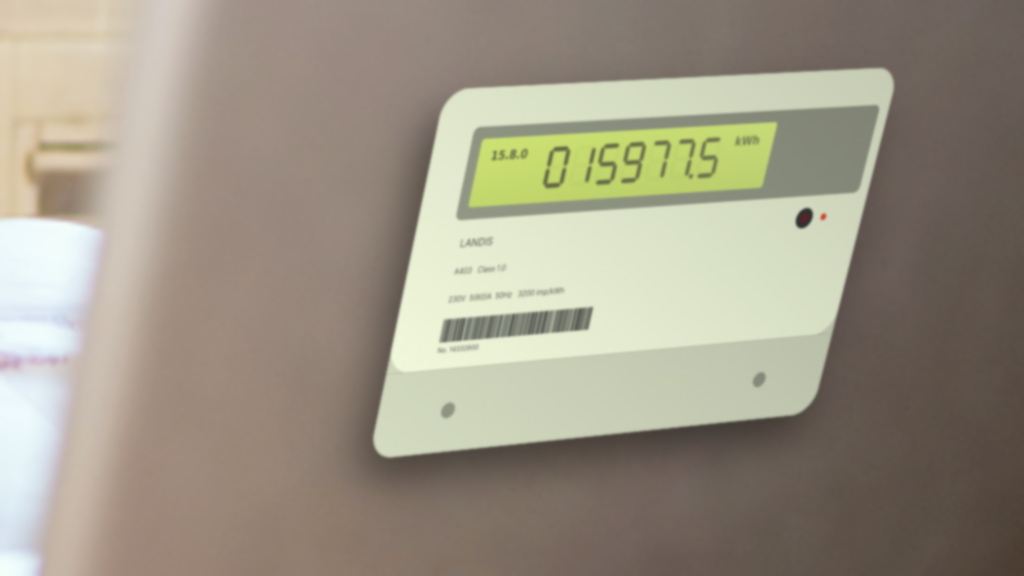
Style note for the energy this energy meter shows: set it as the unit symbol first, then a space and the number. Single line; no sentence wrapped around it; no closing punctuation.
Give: kWh 15977.5
